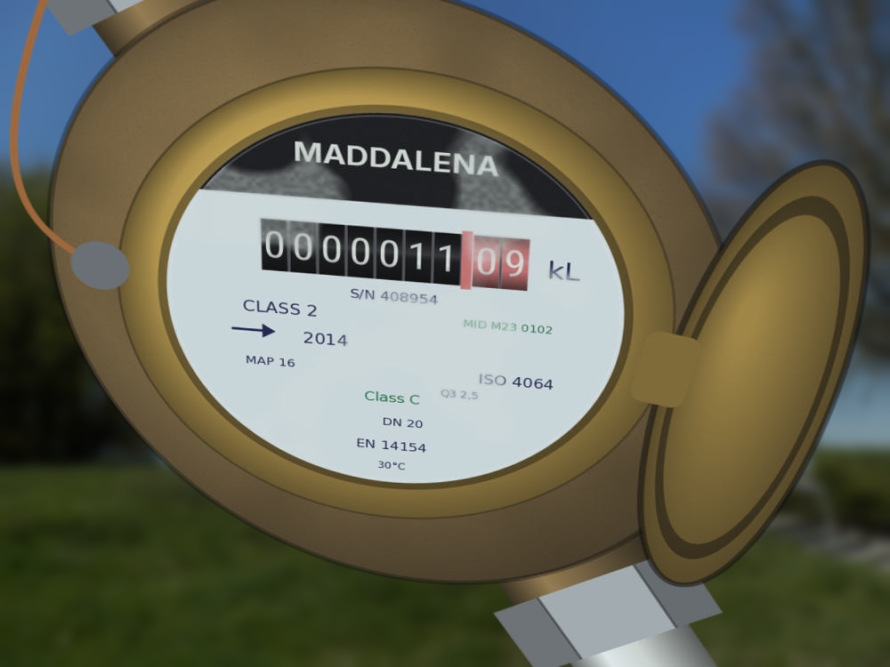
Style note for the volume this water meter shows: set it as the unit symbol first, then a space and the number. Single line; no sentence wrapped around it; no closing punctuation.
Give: kL 11.09
